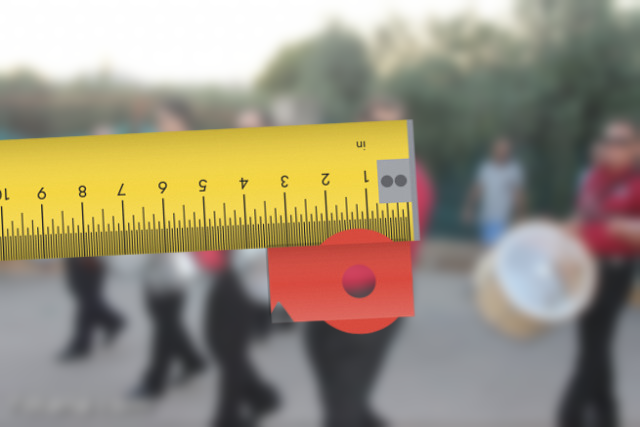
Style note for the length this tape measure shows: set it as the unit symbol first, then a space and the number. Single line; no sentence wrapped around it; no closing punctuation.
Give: in 3.5
